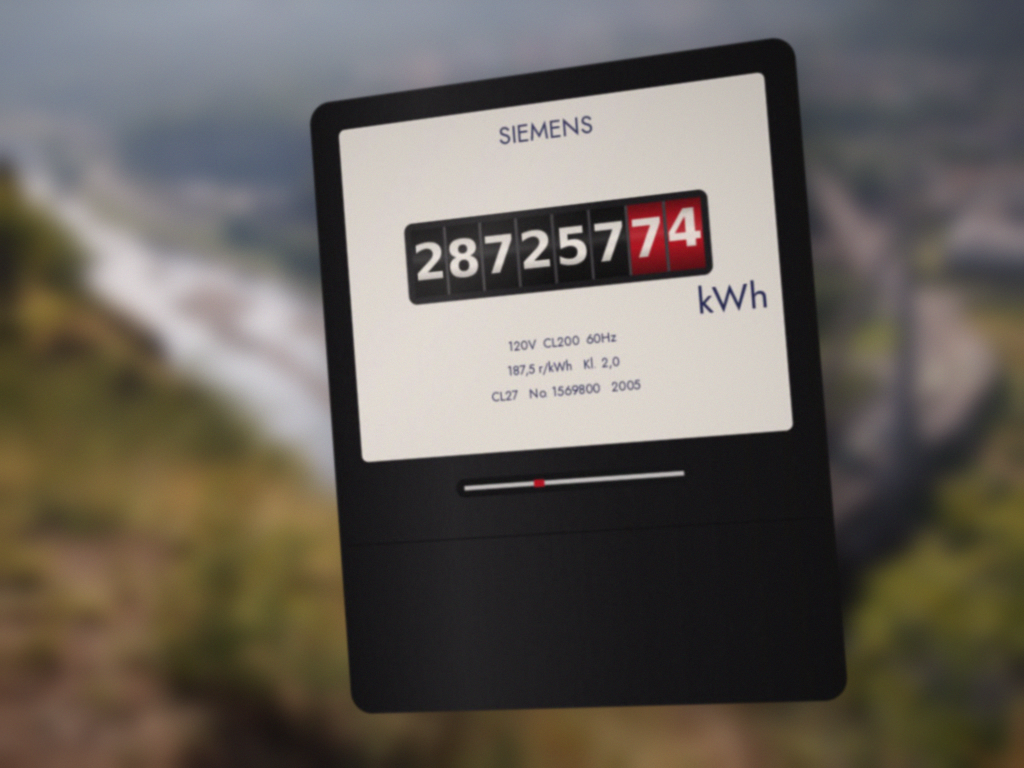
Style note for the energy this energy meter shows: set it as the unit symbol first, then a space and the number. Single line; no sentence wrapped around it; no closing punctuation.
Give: kWh 287257.74
